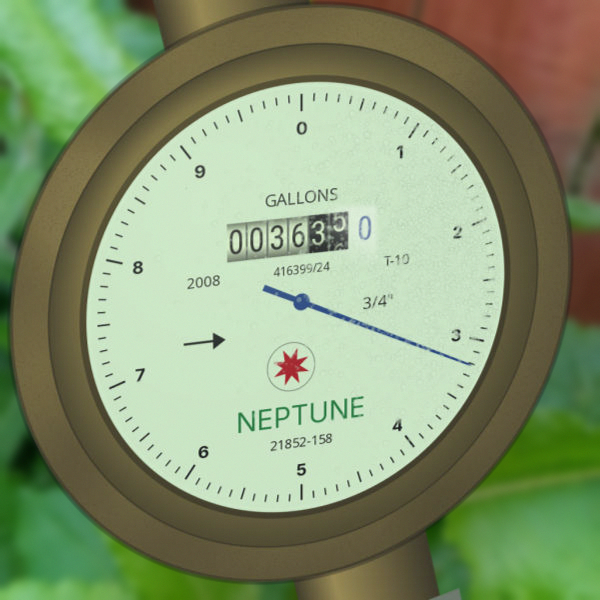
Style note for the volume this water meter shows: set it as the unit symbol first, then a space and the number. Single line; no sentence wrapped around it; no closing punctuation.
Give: gal 36353.2
